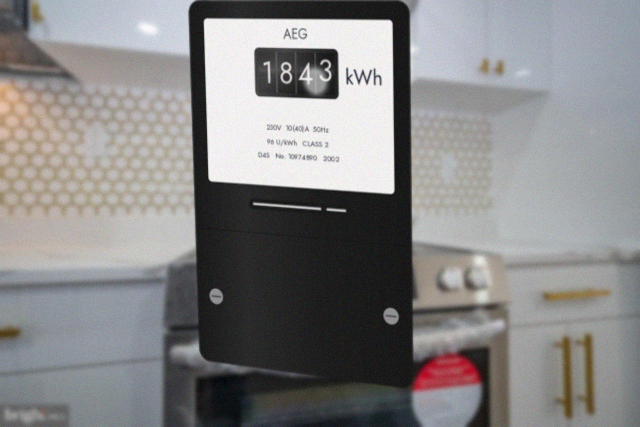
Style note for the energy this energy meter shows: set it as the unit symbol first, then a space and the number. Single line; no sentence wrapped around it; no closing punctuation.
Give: kWh 1843
